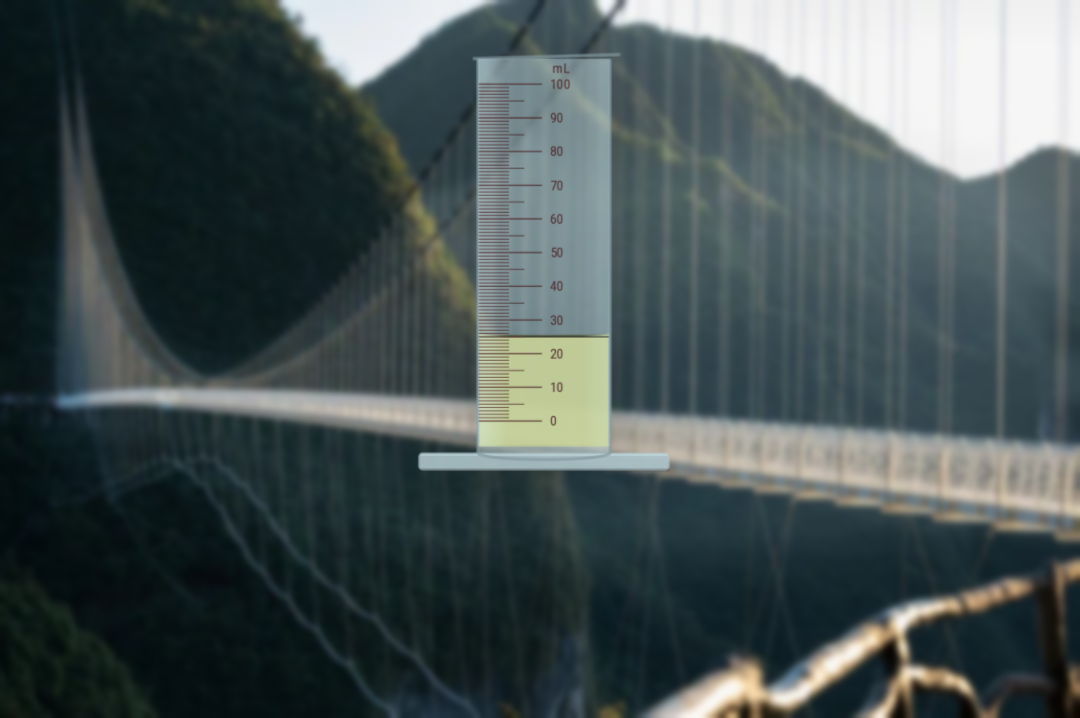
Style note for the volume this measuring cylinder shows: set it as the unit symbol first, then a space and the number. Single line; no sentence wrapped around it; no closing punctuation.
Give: mL 25
